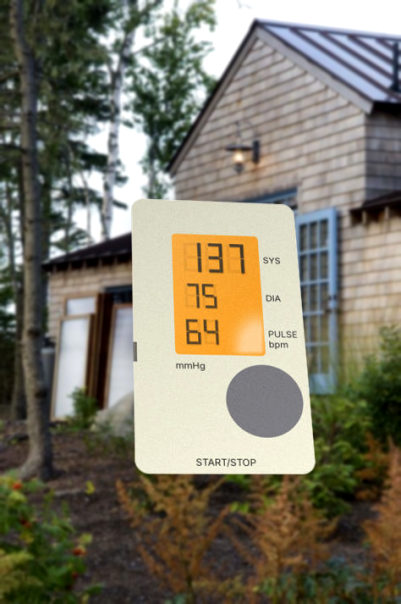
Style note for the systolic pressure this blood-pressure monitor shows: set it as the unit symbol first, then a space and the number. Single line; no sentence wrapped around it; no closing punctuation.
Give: mmHg 137
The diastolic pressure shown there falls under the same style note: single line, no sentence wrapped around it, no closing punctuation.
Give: mmHg 75
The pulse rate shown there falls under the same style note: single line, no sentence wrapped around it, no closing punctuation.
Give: bpm 64
